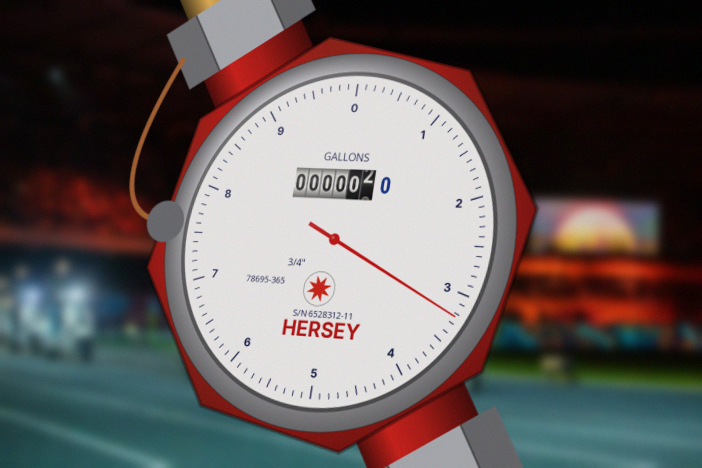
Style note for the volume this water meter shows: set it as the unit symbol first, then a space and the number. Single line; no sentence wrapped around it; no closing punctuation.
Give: gal 23.2
